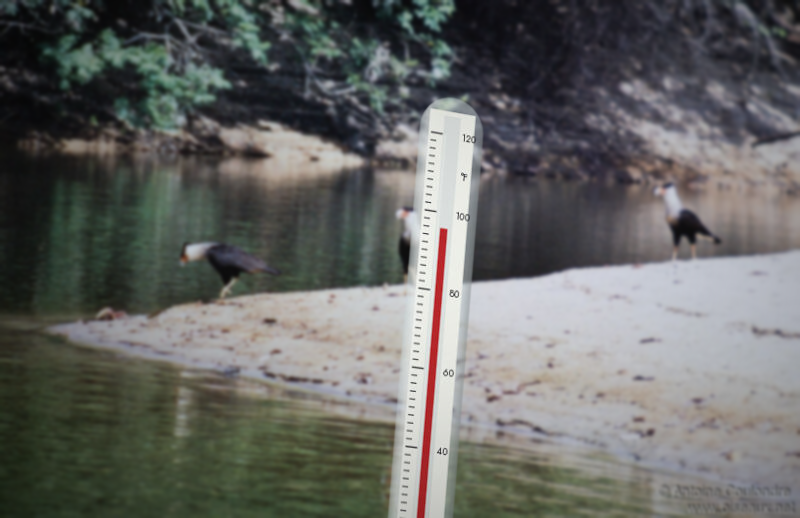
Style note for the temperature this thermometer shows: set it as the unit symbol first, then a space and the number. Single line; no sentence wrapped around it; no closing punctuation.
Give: °F 96
